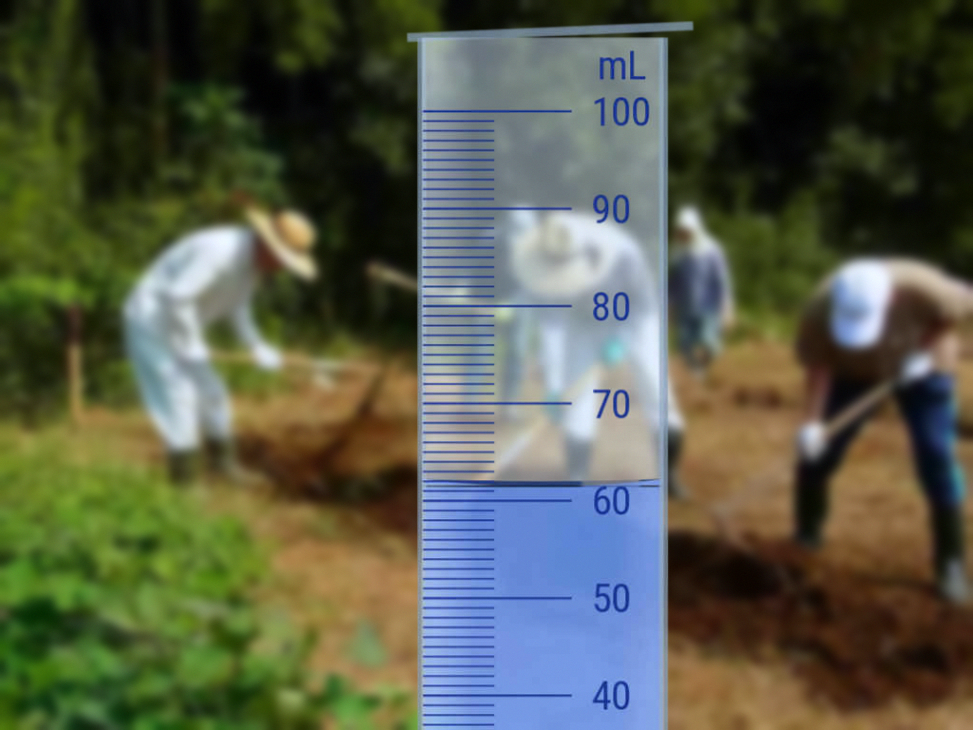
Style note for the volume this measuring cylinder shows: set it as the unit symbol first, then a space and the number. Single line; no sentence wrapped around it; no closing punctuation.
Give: mL 61.5
